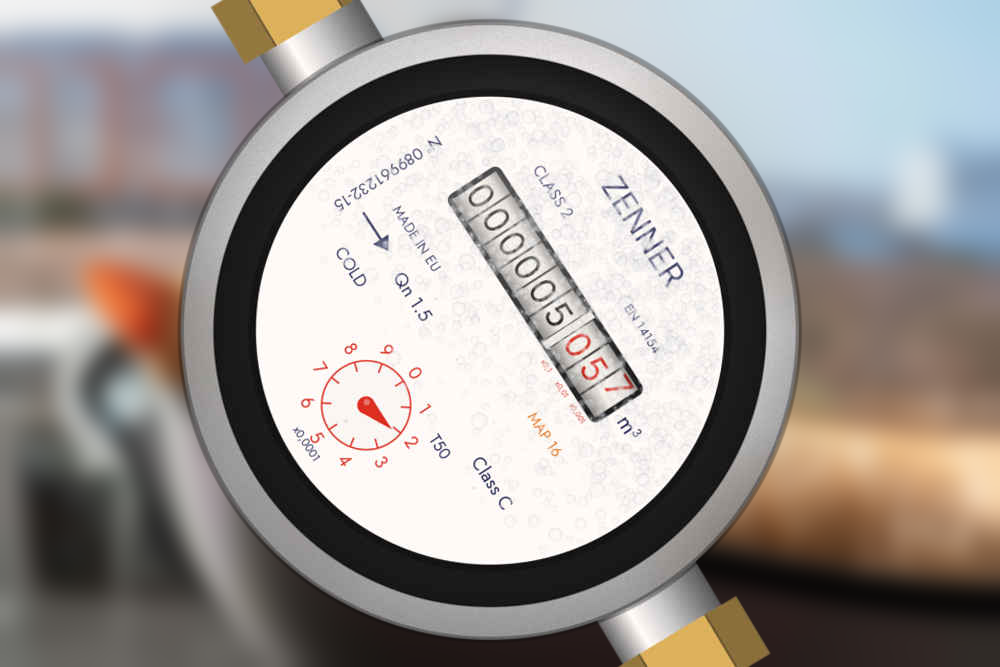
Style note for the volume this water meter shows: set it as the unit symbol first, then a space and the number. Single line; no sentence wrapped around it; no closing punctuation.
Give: m³ 5.0572
